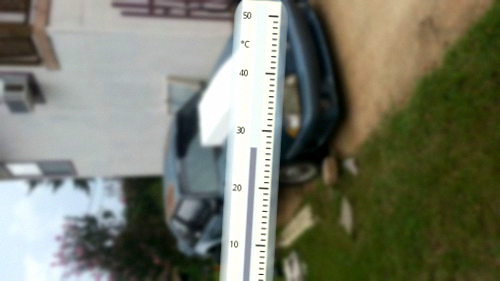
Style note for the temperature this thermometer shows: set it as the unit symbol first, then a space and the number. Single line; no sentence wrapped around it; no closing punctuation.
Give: °C 27
